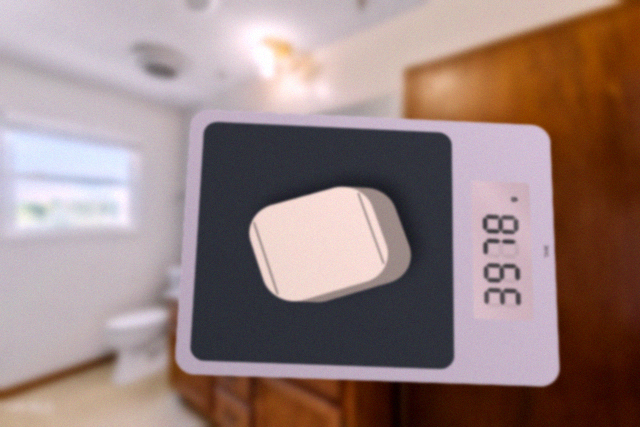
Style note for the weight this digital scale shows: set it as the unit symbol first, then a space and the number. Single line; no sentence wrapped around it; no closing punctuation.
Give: g 3978
